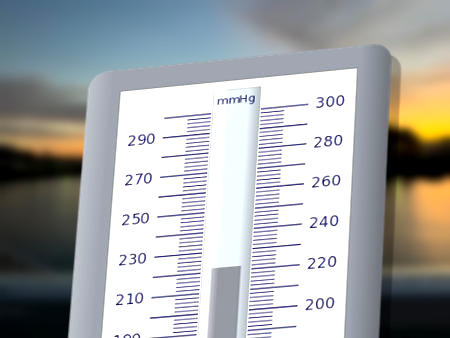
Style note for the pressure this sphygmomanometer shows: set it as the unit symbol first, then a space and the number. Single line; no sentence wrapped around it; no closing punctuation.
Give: mmHg 222
